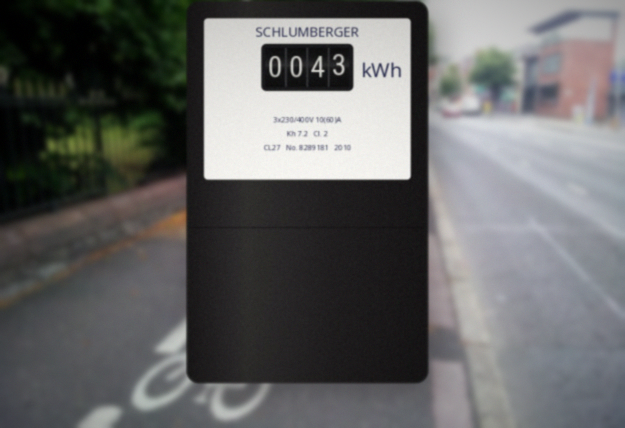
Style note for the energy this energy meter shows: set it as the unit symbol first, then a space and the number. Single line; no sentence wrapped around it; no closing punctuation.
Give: kWh 43
